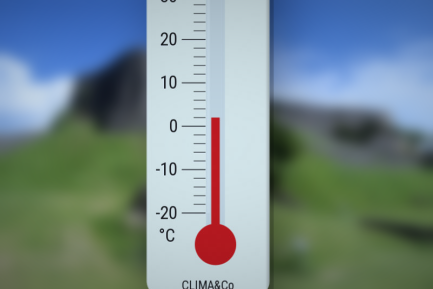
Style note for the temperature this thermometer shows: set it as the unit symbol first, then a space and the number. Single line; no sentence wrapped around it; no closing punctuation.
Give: °C 2
